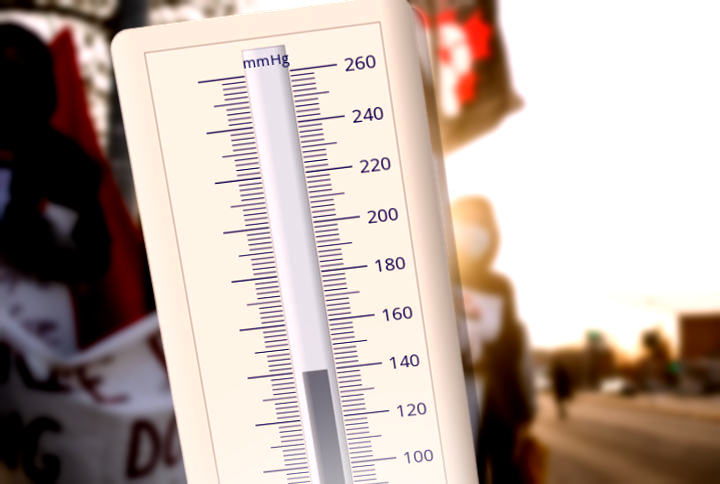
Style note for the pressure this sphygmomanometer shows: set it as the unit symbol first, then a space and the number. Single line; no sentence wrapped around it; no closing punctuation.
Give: mmHg 140
